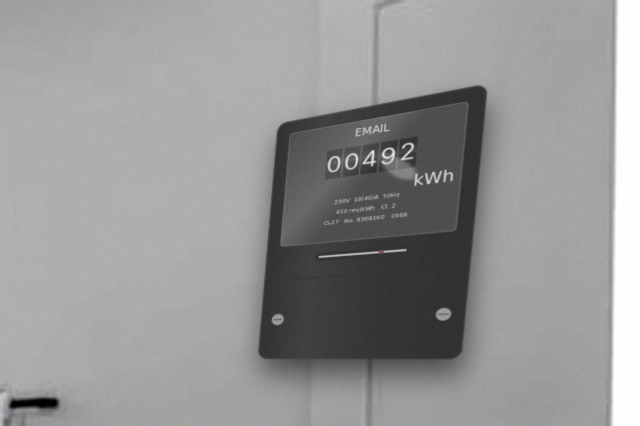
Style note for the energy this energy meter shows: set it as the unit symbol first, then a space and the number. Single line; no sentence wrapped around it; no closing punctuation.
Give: kWh 492
